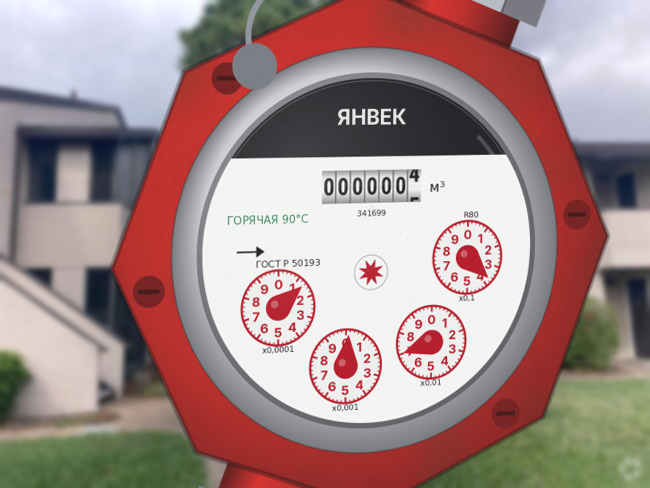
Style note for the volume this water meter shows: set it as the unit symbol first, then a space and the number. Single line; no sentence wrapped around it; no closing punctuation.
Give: m³ 4.3701
